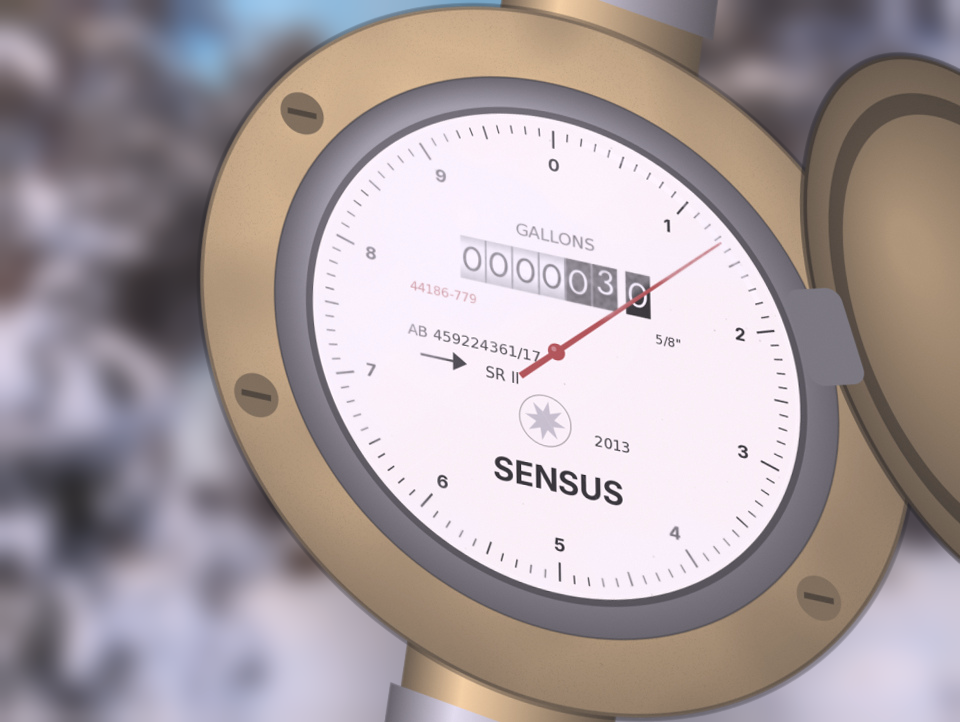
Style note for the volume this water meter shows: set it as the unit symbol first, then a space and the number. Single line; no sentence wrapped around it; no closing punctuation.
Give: gal 31.3
